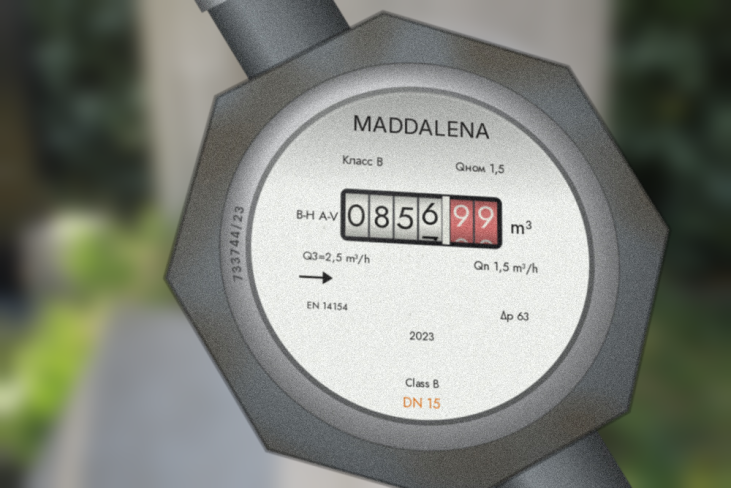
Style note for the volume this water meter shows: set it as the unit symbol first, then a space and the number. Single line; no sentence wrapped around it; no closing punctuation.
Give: m³ 856.99
